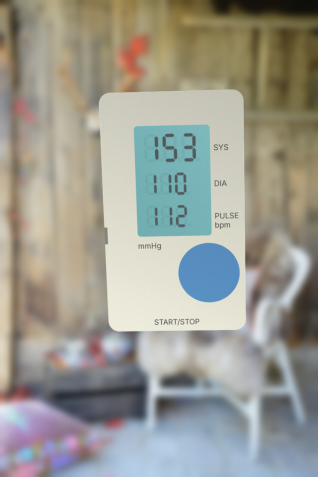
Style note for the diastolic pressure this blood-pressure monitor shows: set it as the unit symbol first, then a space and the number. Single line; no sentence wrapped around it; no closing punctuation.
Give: mmHg 110
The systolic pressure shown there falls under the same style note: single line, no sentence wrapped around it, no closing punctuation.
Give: mmHg 153
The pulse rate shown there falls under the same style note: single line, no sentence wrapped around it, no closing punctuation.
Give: bpm 112
